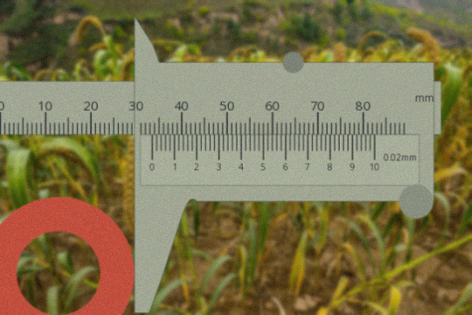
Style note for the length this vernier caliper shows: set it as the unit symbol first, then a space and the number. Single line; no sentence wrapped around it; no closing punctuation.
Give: mm 33.5
